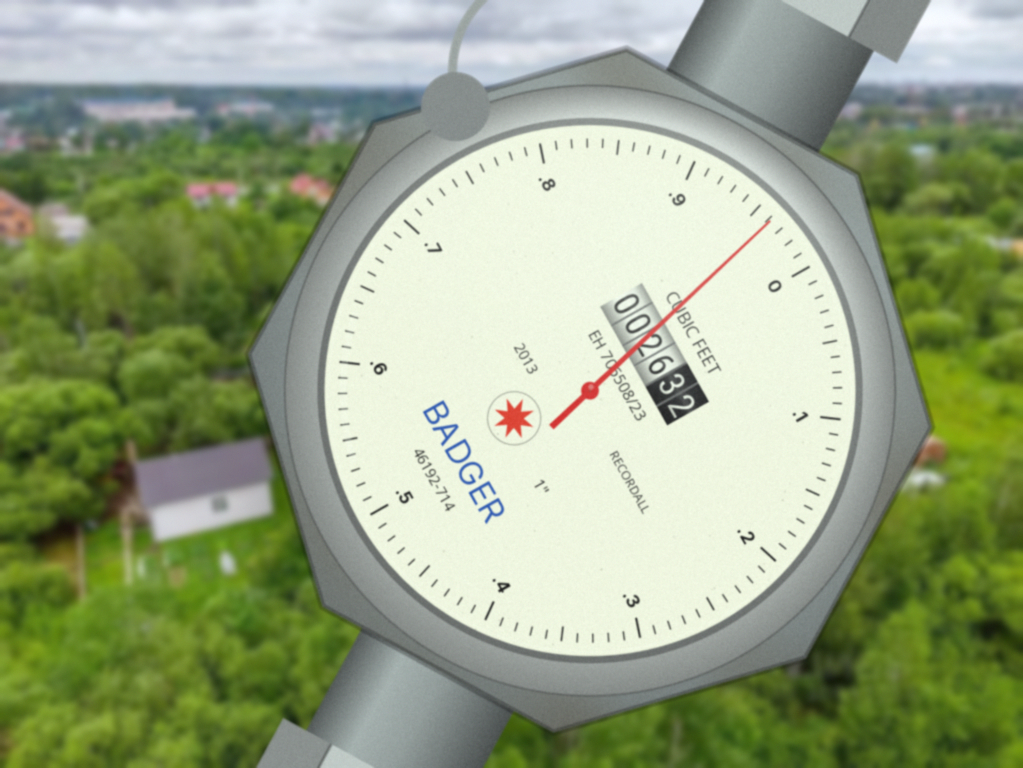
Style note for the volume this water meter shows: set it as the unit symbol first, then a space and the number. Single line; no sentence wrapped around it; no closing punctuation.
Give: ft³ 2631.96
